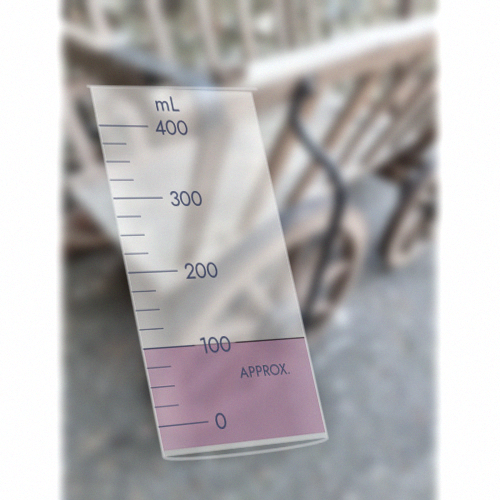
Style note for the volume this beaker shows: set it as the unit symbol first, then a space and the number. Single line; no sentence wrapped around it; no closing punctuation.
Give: mL 100
